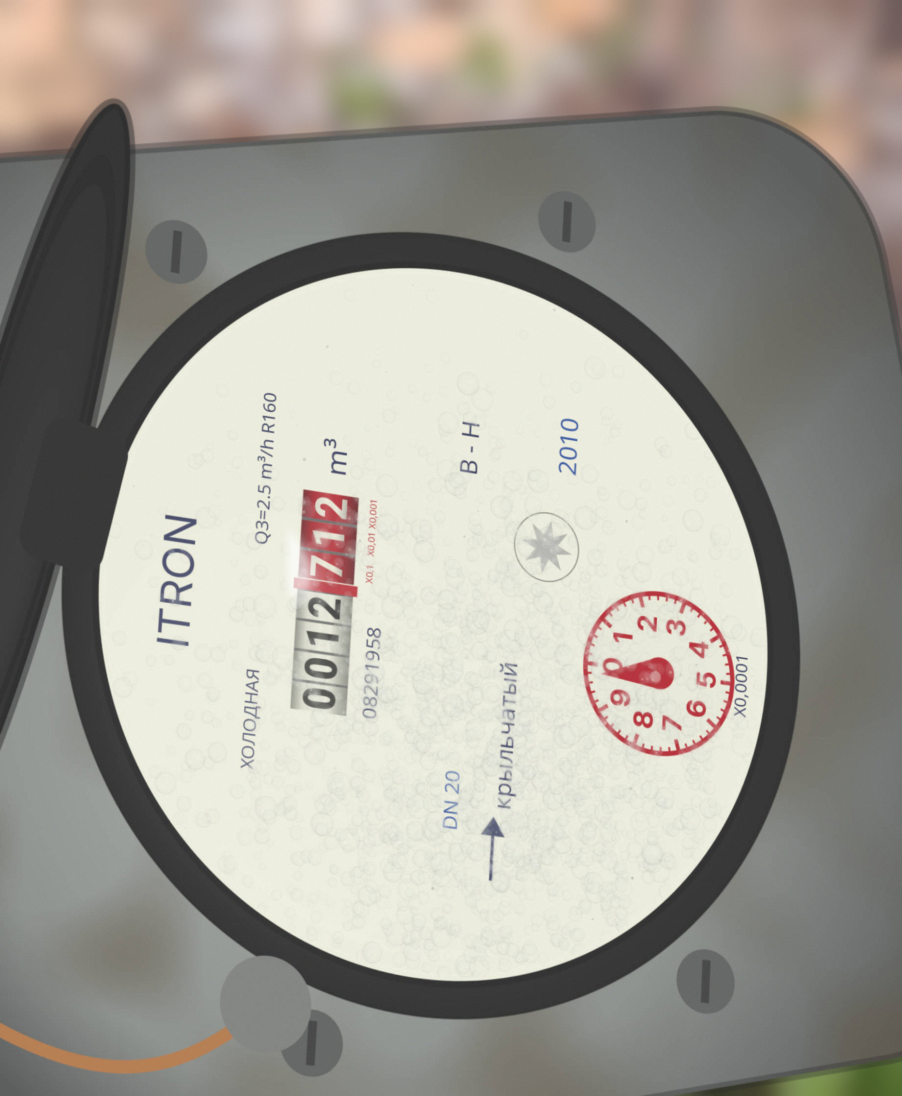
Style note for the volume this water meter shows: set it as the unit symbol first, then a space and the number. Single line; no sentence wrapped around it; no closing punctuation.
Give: m³ 12.7119
